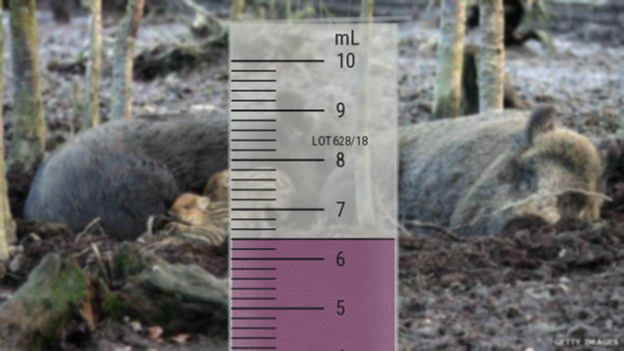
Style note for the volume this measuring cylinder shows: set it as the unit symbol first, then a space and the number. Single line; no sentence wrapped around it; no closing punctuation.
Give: mL 6.4
